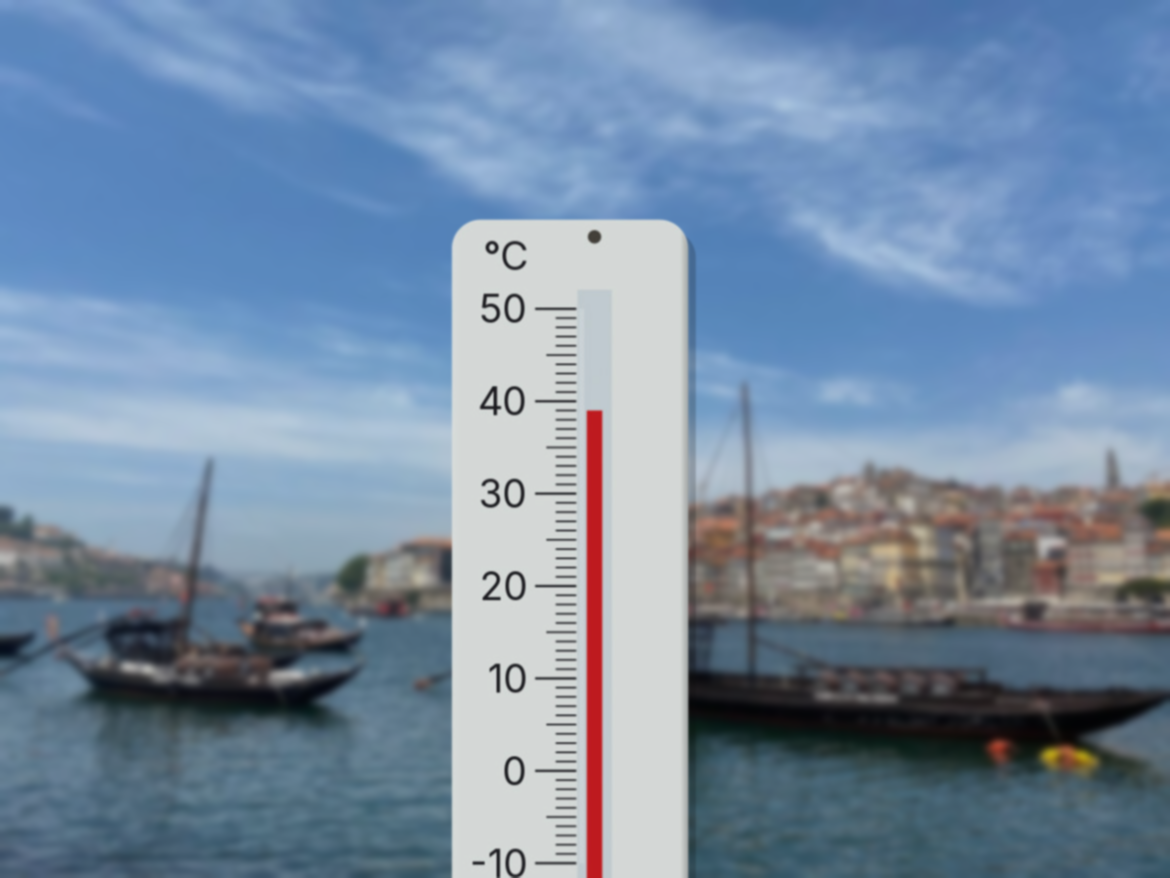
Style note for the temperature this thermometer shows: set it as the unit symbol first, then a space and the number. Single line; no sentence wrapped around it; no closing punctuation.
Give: °C 39
